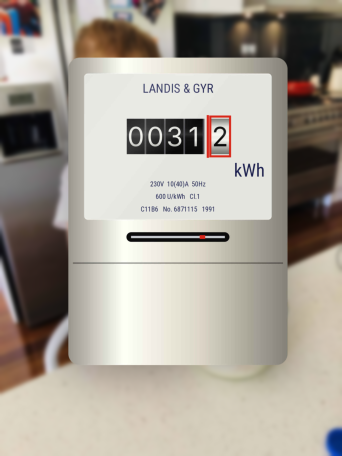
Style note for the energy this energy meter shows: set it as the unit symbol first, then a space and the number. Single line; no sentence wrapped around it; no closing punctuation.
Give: kWh 31.2
